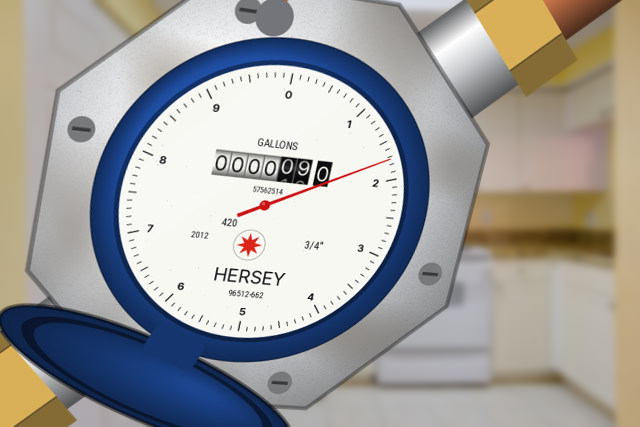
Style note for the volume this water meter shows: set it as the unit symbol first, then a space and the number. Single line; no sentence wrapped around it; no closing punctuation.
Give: gal 91.7
